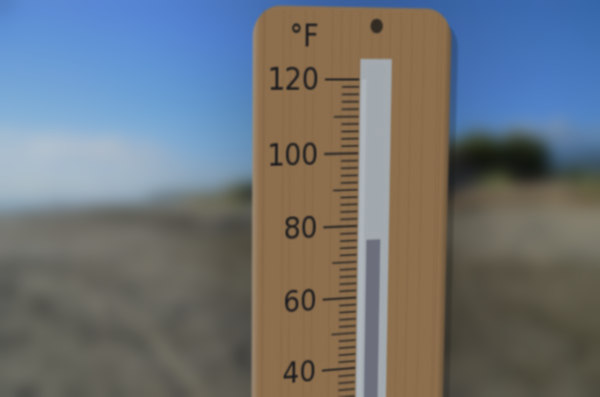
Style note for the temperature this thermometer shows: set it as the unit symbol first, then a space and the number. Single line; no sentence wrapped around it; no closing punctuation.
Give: °F 76
